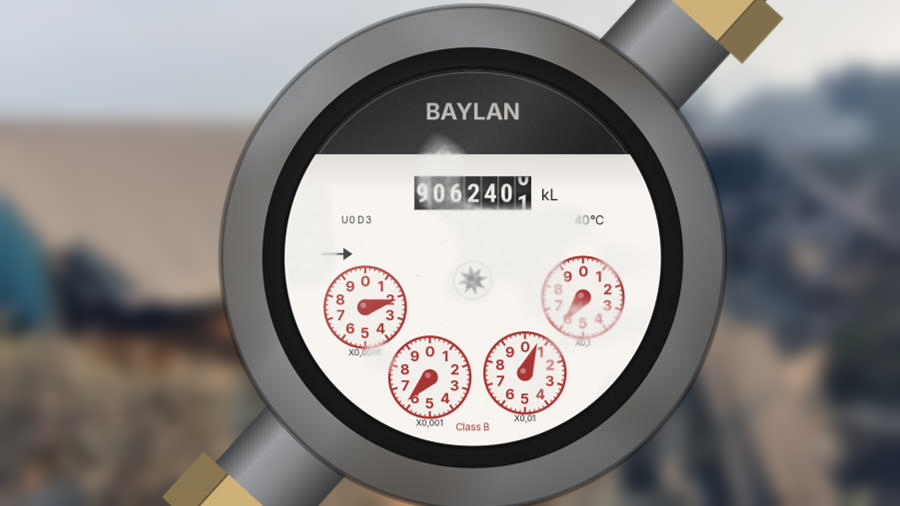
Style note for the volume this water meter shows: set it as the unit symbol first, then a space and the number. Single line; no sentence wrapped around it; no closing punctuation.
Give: kL 9062400.6062
